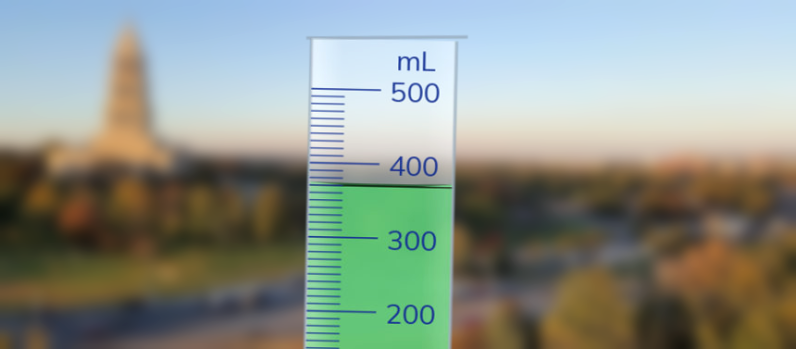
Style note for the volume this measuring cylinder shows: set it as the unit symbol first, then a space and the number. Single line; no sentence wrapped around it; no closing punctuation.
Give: mL 370
